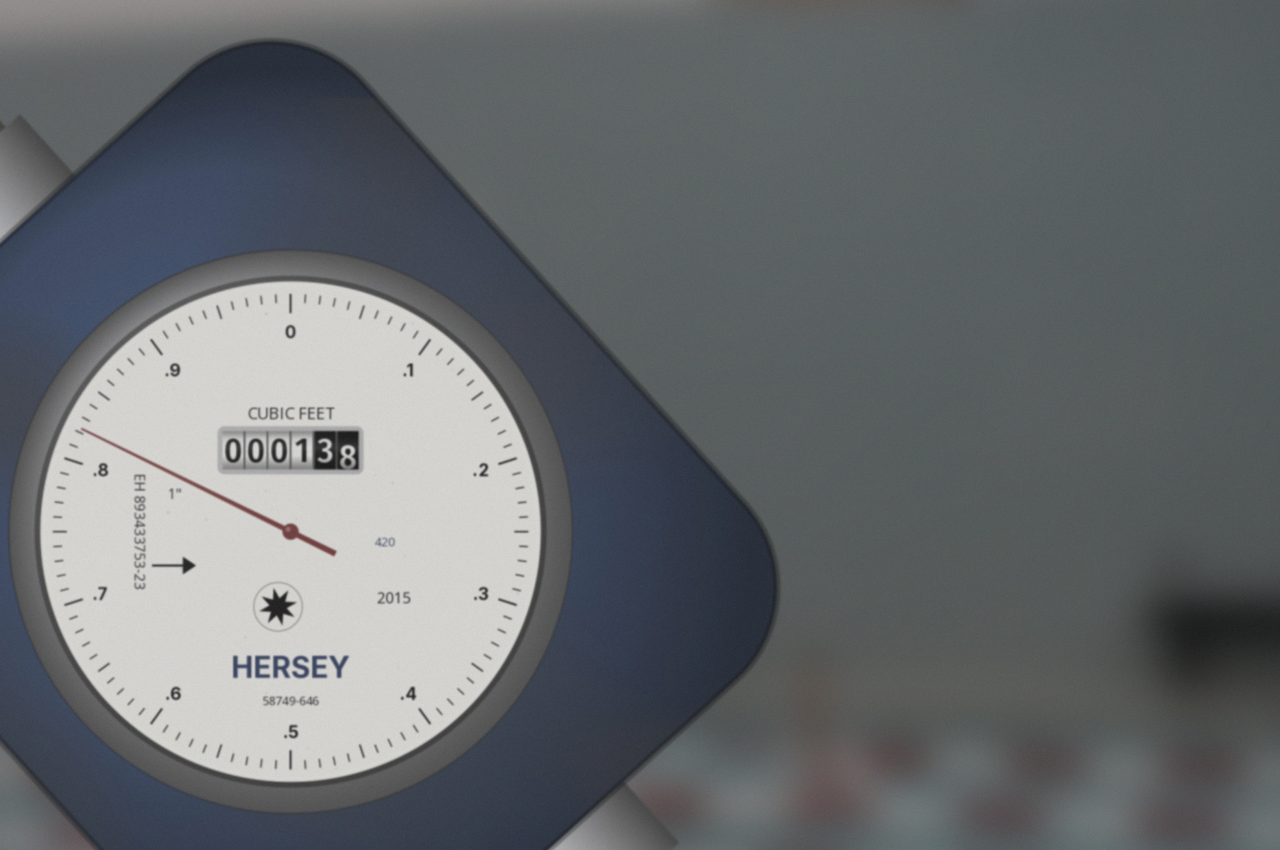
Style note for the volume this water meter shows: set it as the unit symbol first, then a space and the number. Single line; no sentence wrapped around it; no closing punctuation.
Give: ft³ 137.82
